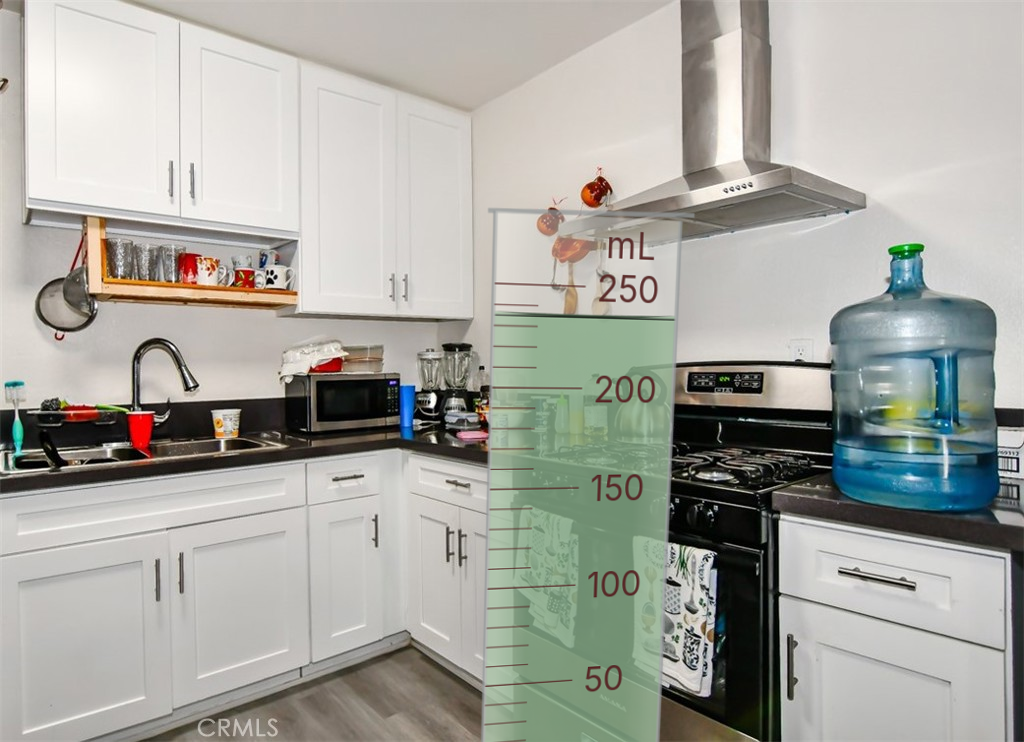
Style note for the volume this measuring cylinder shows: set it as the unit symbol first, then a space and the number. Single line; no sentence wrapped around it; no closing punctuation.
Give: mL 235
